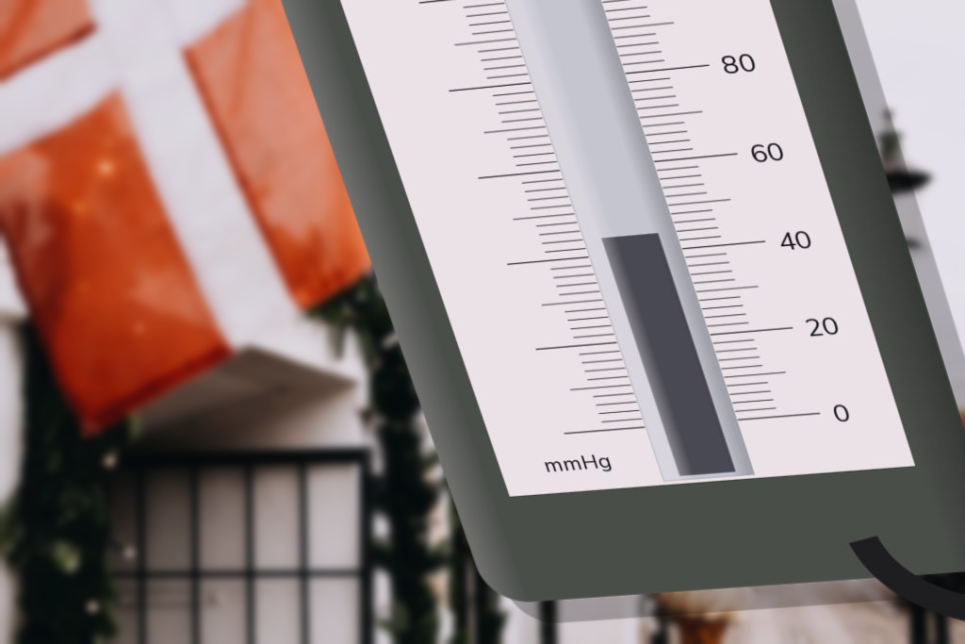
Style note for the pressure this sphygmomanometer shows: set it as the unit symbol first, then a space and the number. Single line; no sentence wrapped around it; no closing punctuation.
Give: mmHg 44
